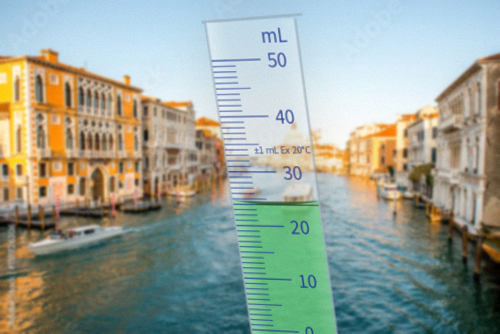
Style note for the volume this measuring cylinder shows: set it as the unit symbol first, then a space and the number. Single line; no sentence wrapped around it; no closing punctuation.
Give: mL 24
